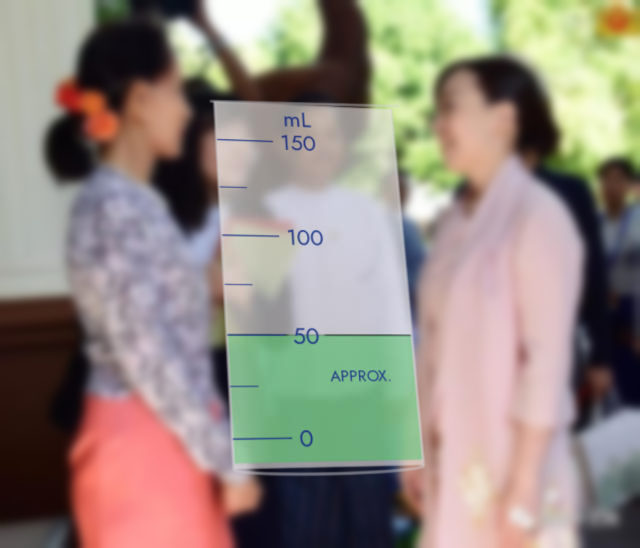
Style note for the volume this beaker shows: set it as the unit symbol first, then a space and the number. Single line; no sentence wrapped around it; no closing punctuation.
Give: mL 50
